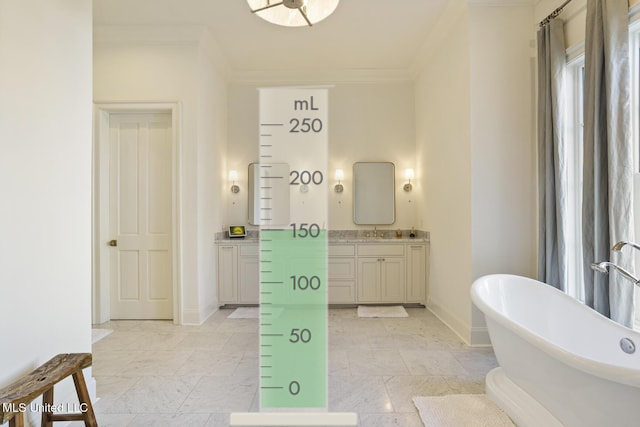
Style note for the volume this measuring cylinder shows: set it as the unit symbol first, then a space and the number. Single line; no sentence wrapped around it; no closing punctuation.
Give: mL 150
